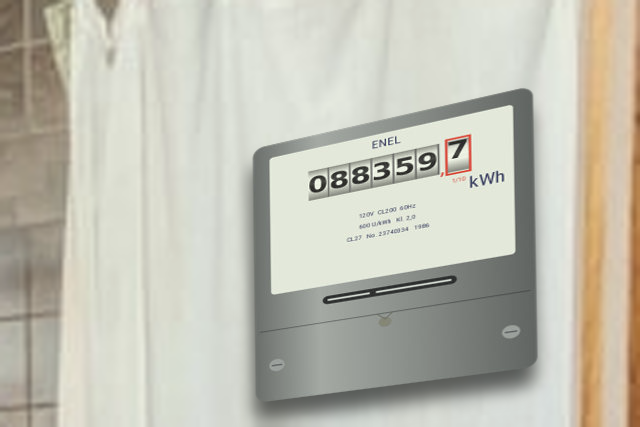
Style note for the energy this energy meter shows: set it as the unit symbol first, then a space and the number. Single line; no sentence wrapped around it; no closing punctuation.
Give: kWh 88359.7
